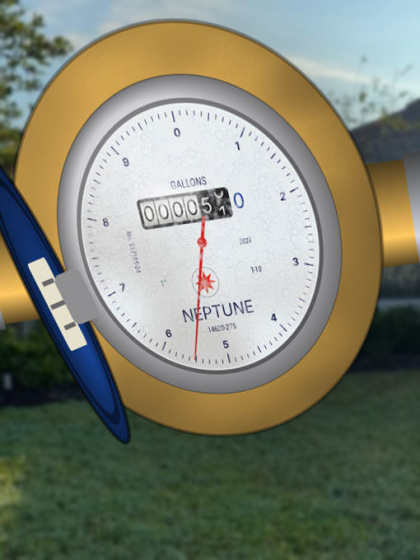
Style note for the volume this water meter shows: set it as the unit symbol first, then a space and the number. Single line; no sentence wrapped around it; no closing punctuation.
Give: gal 505.5
